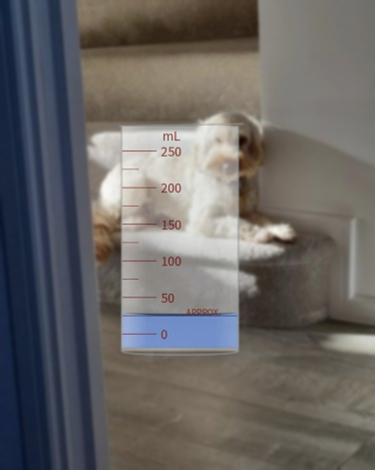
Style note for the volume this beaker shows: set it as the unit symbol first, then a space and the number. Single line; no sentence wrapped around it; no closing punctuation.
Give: mL 25
